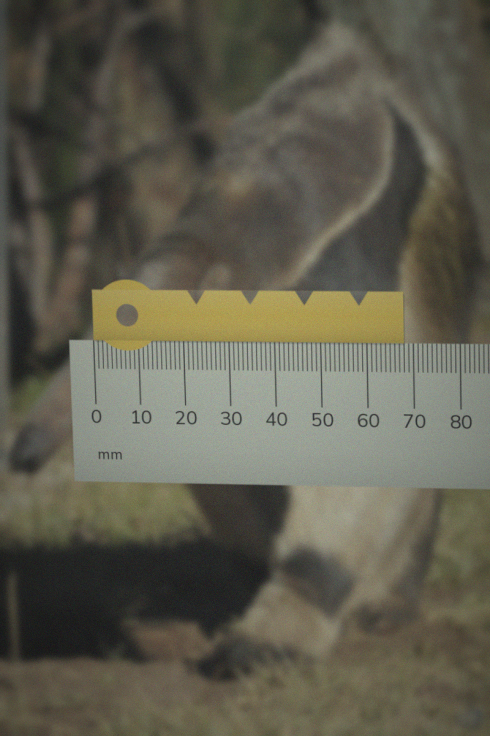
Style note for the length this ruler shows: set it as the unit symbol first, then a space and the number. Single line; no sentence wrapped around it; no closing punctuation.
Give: mm 68
